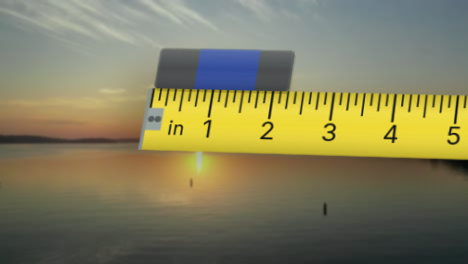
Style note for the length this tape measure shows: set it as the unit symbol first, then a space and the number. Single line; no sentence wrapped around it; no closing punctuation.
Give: in 2.25
